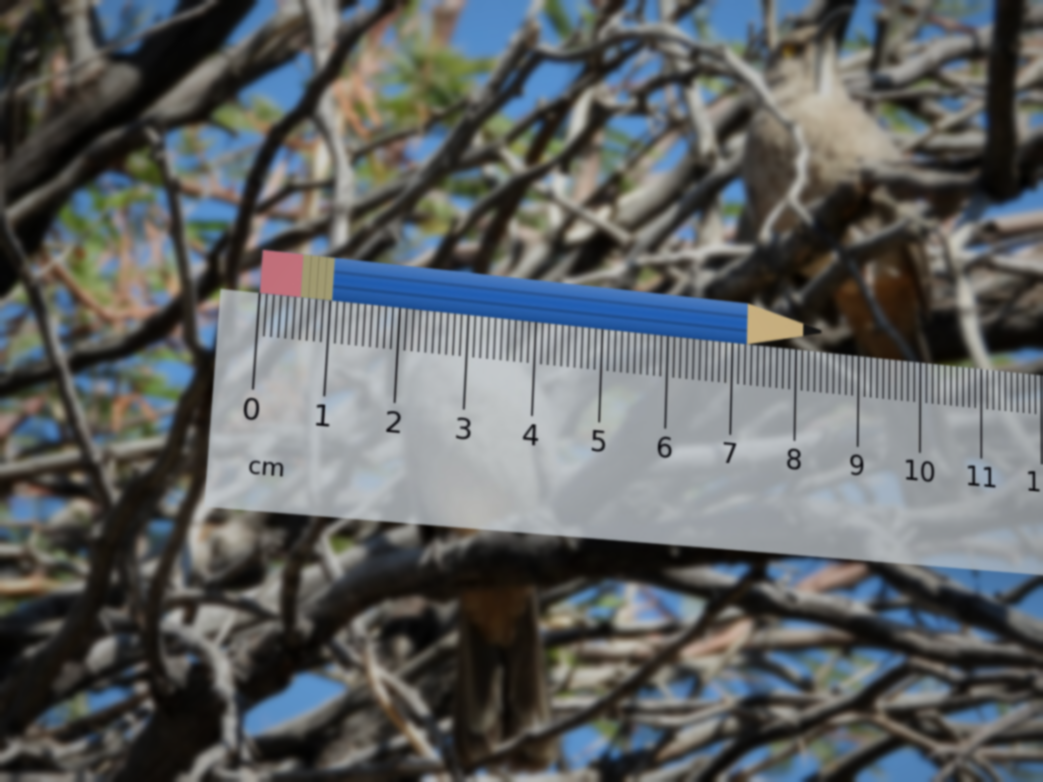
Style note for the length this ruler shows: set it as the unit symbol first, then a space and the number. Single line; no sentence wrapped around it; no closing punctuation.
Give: cm 8.4
